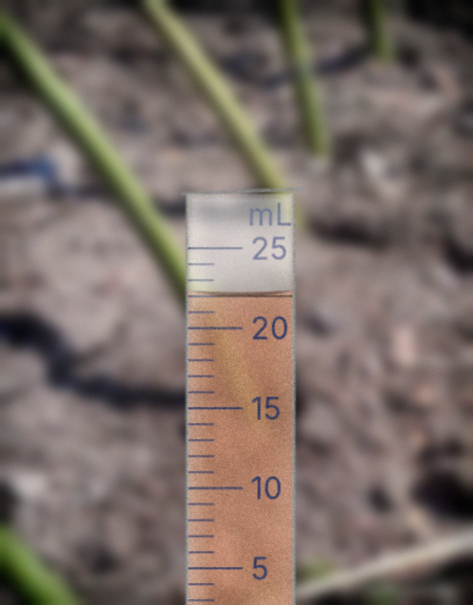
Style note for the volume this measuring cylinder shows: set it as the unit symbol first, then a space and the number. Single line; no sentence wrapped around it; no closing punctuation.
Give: mL 22
